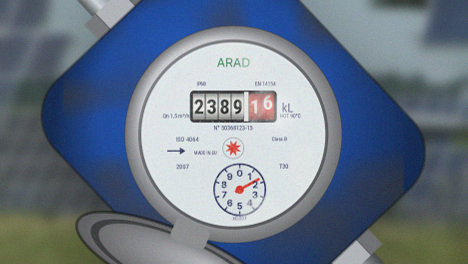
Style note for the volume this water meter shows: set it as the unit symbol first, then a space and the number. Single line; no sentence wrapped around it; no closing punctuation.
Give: kL 2389.161
